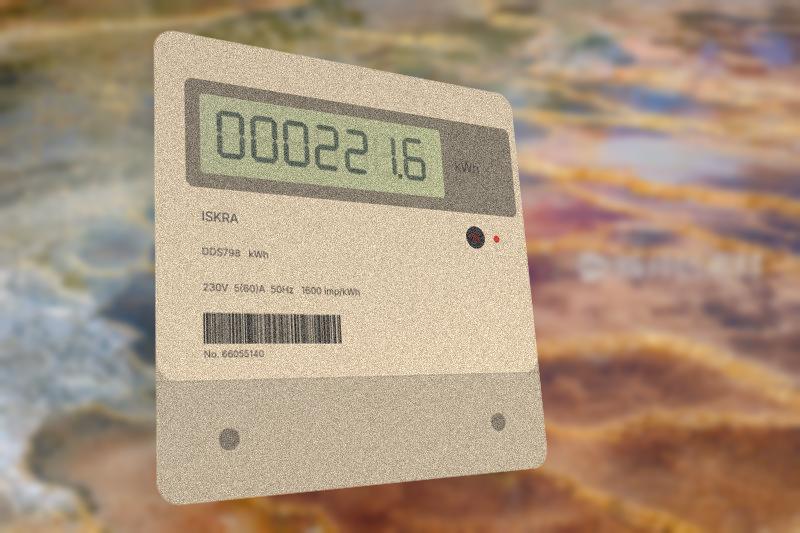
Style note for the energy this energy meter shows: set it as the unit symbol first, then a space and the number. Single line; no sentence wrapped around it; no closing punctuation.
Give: kWh 221.6
